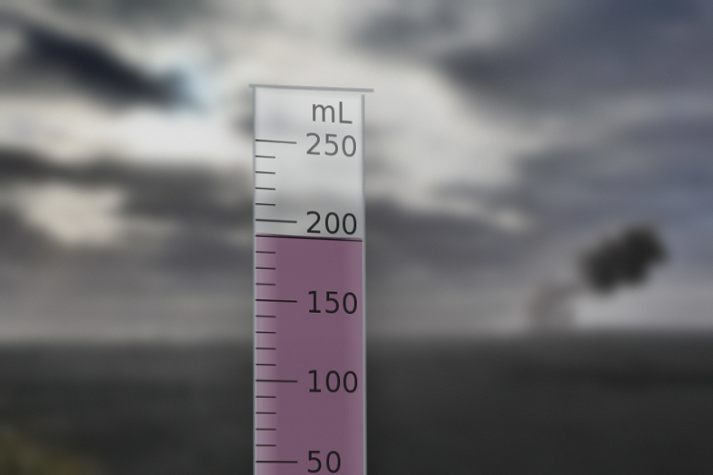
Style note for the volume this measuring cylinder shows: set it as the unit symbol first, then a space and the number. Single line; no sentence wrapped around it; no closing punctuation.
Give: mL 190
